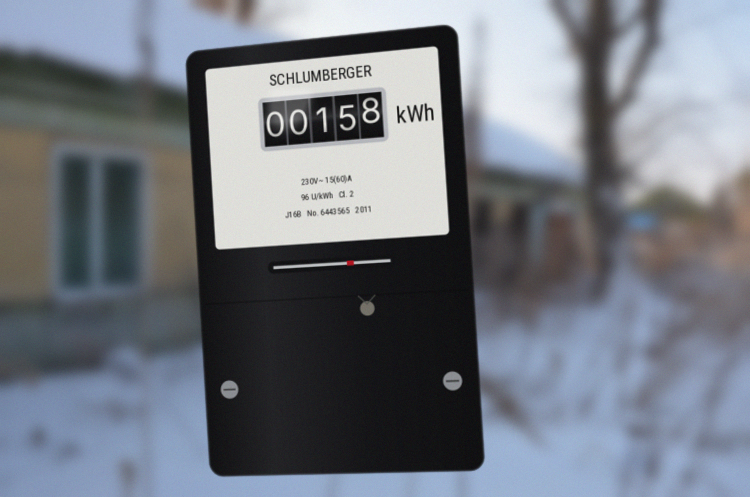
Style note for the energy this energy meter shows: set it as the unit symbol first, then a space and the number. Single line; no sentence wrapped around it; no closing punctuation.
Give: kWh 158
